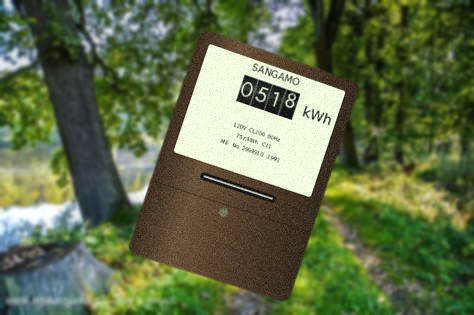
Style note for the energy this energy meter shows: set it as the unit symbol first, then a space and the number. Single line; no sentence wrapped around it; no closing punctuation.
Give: kWh 518
